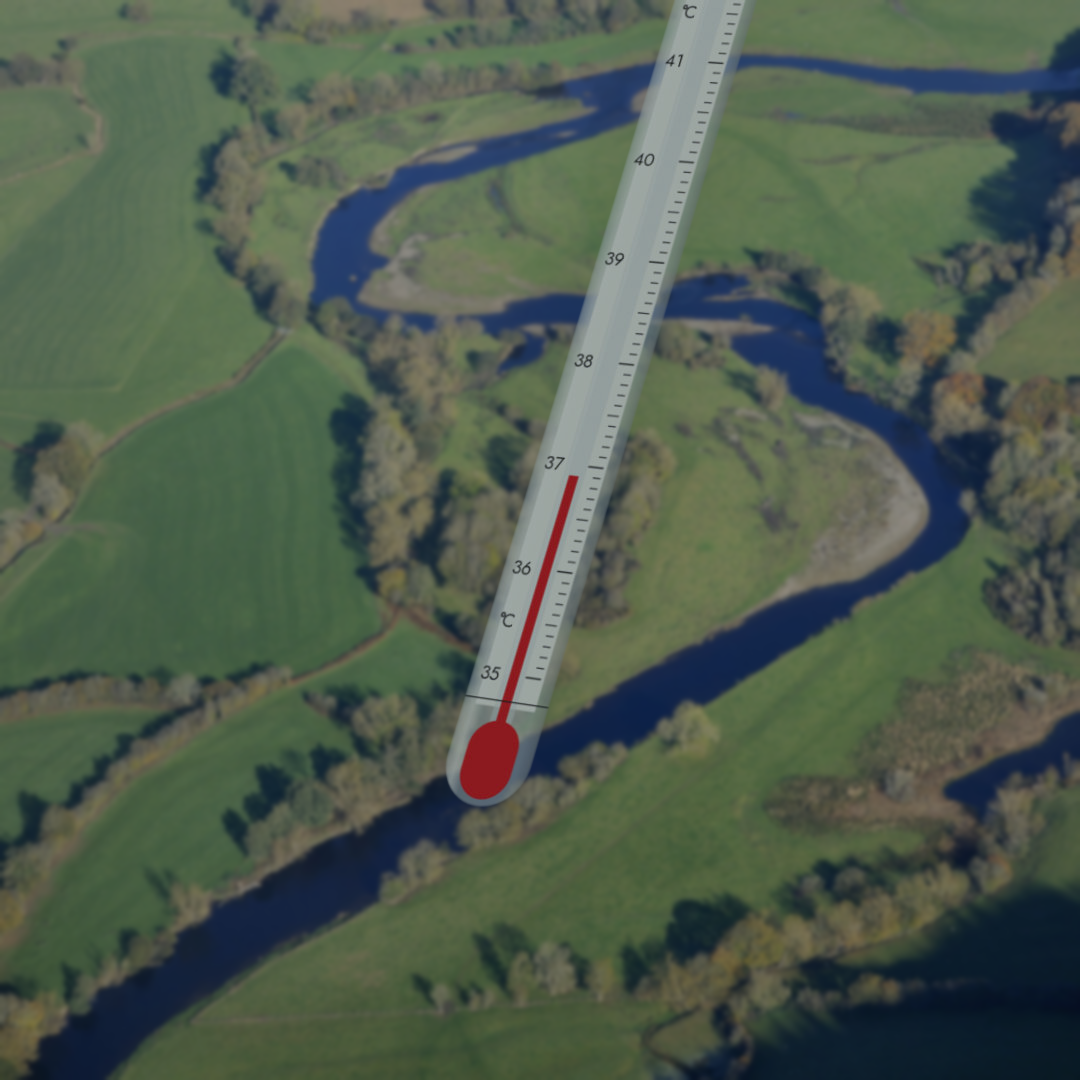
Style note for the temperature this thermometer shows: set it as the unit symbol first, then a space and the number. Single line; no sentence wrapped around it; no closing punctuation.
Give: °C 36.9
